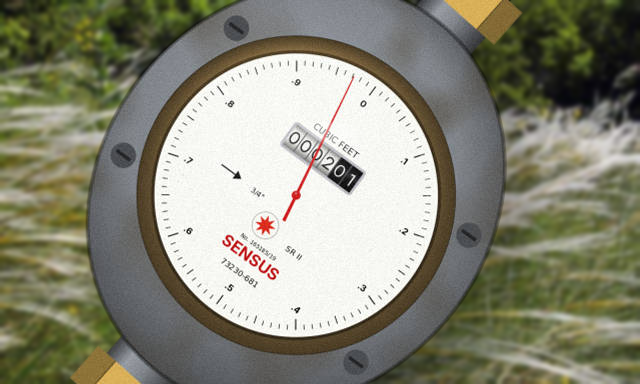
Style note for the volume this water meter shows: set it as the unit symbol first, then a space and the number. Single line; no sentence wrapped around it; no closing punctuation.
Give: ft³ 200.97
